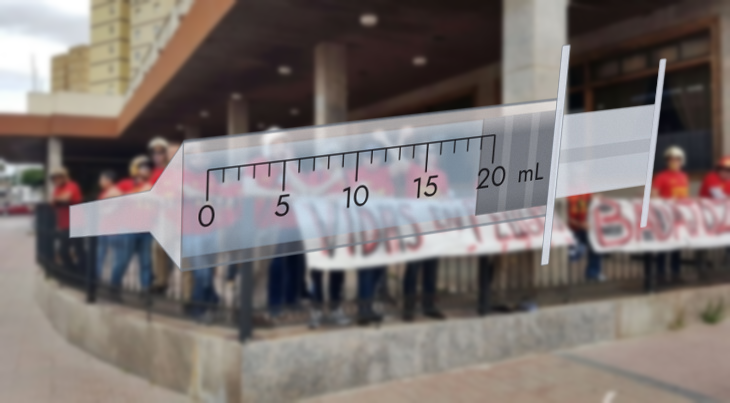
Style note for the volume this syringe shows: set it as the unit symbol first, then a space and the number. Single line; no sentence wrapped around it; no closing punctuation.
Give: mL 19
